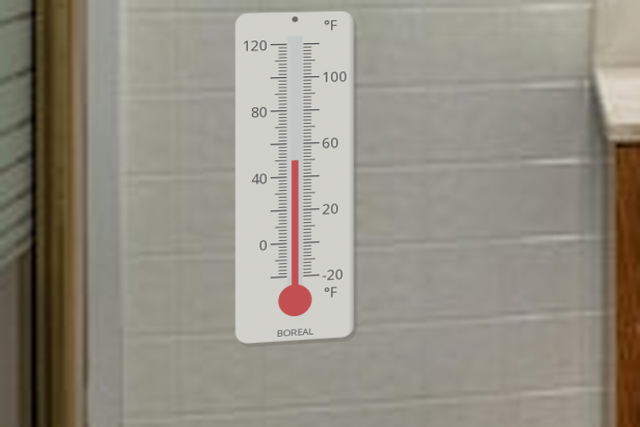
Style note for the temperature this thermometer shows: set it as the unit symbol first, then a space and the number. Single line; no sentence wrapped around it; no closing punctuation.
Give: °F 50
